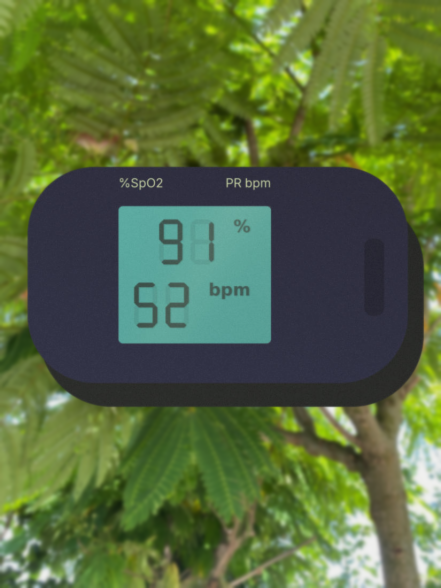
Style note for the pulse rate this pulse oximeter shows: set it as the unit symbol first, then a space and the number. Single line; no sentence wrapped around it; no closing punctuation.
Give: bpm 52
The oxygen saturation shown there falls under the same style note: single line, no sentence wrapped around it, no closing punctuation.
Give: % 91
